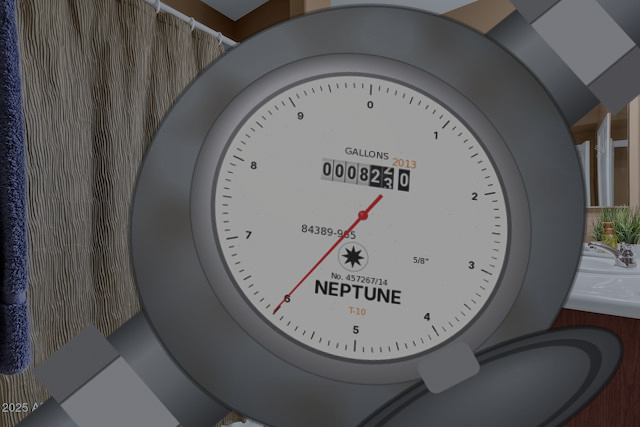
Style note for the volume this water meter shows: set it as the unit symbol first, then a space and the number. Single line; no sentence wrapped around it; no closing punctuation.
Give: gal 8226.0
